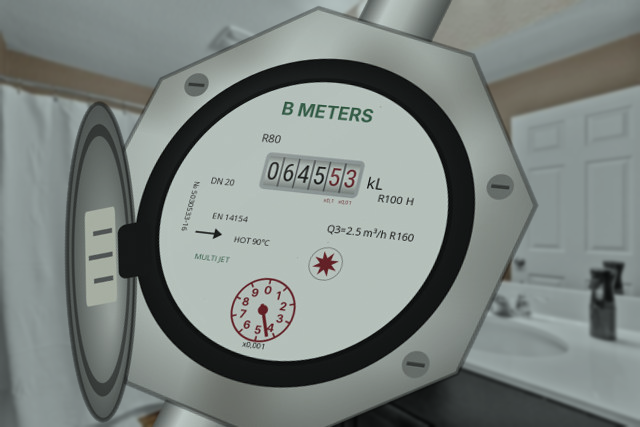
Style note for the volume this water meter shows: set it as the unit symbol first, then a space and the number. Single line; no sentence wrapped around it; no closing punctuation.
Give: kL 645.534
